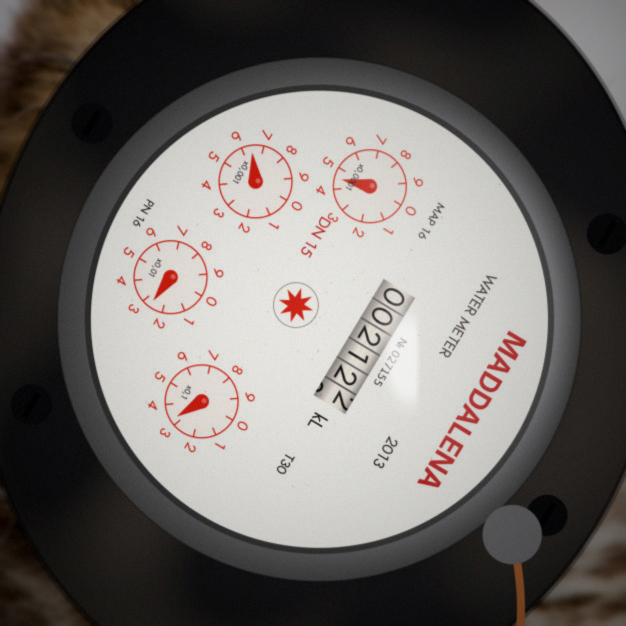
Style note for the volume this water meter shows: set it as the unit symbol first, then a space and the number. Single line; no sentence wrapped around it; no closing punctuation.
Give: kL 2122.3264
